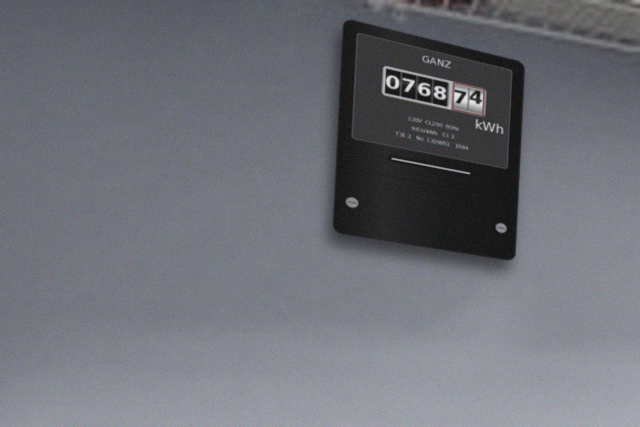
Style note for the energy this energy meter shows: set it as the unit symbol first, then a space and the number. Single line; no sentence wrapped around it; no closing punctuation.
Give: kWh 768.74
